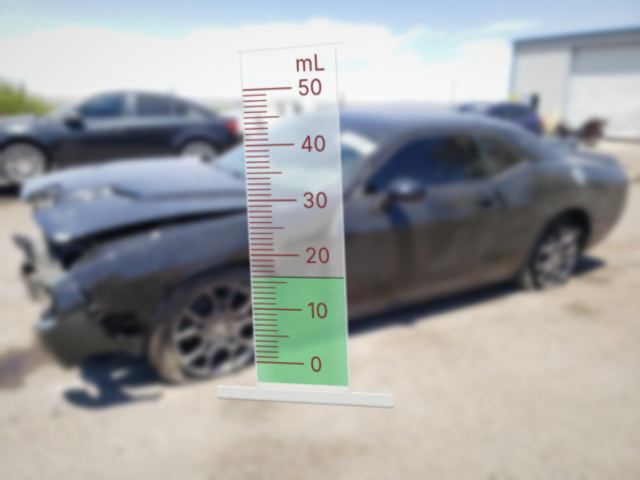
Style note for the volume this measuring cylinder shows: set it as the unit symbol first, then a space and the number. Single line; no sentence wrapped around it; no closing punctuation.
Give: mL 16
